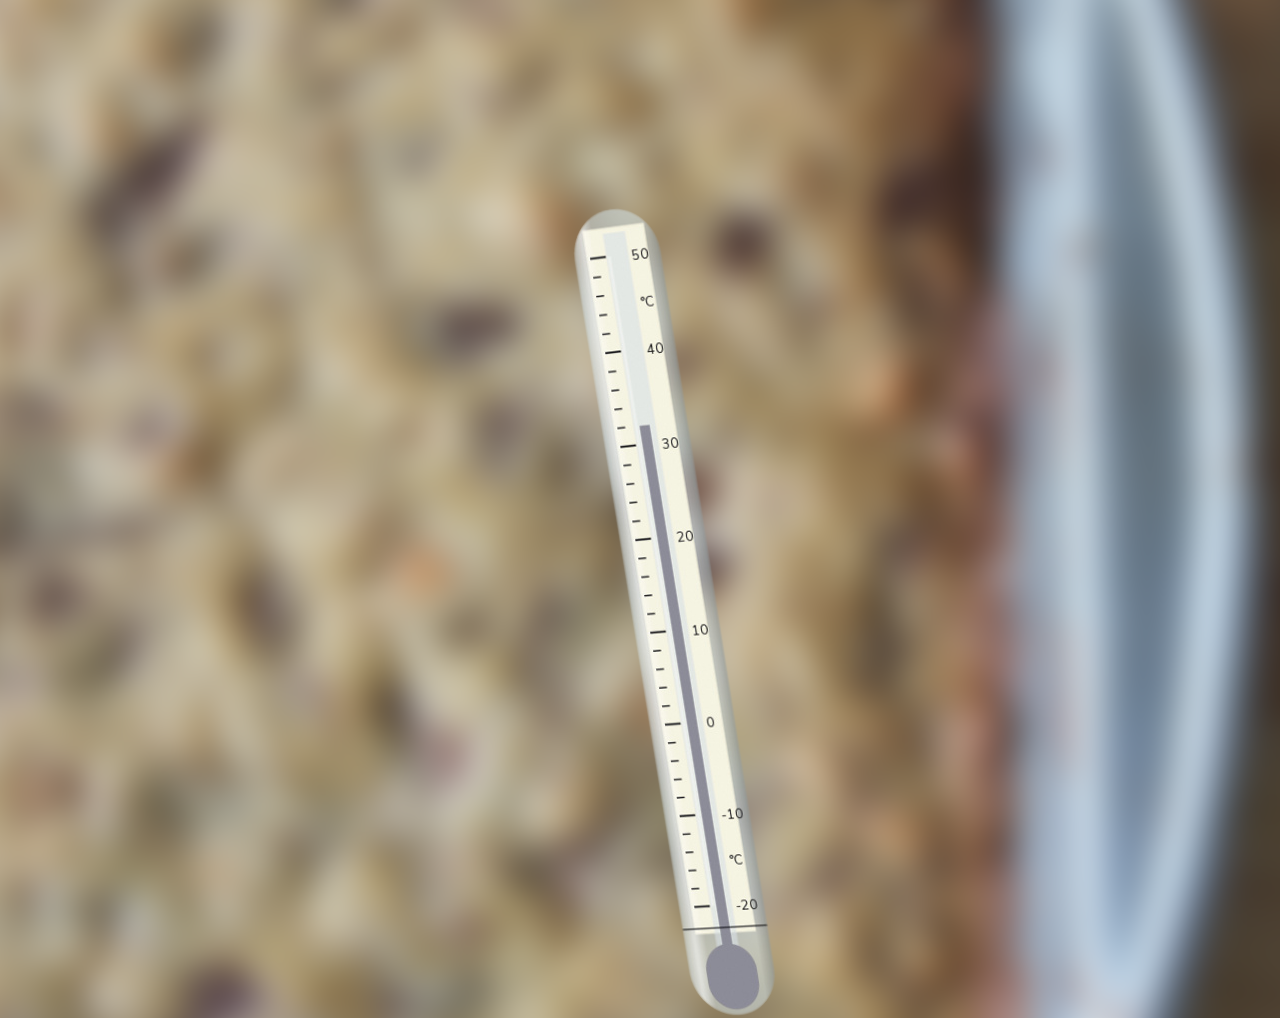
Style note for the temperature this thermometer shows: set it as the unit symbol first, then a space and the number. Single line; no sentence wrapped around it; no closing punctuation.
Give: °C 32
